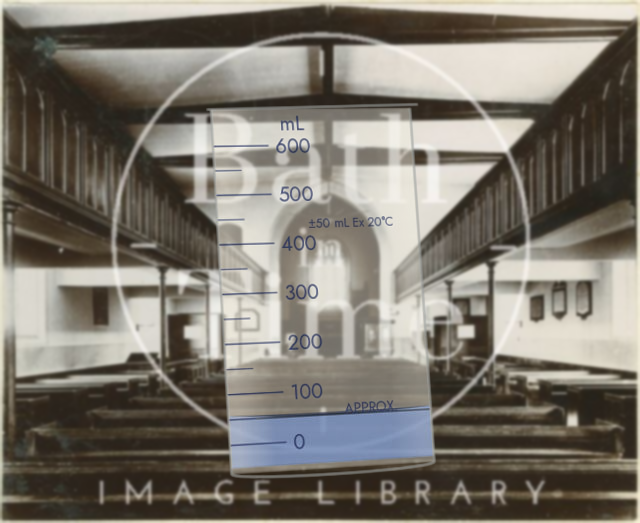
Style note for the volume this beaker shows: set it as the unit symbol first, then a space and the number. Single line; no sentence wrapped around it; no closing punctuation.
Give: mL 50
